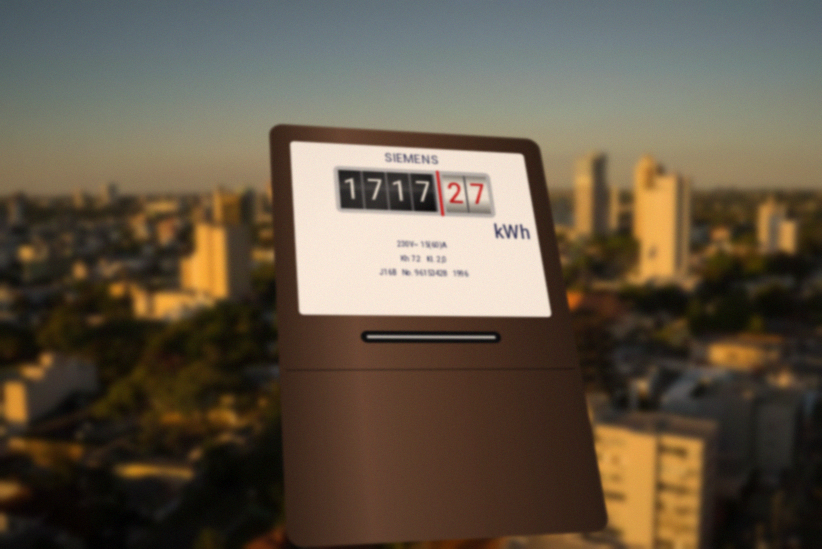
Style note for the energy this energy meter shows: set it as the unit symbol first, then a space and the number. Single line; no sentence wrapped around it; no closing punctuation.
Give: kWh 1717.27
